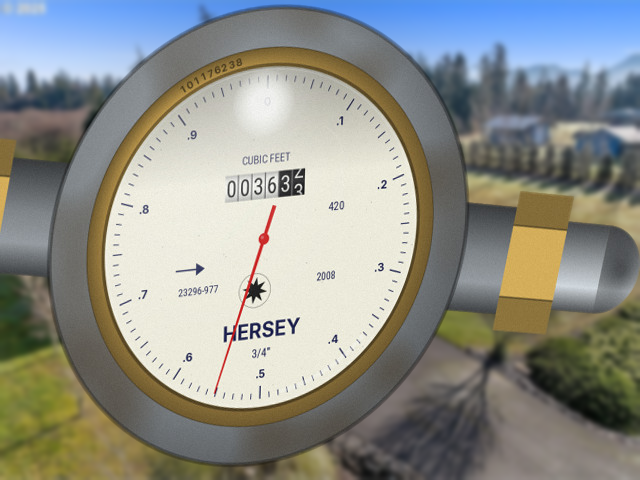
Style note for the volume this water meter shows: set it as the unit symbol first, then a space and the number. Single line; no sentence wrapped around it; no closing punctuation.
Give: ft³ 3632.55
